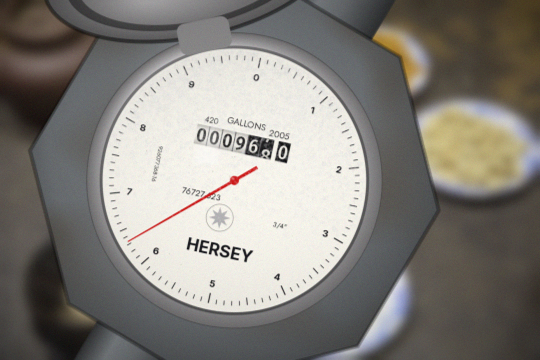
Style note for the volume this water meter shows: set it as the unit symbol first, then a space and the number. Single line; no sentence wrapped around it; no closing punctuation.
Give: gal 9676.3
